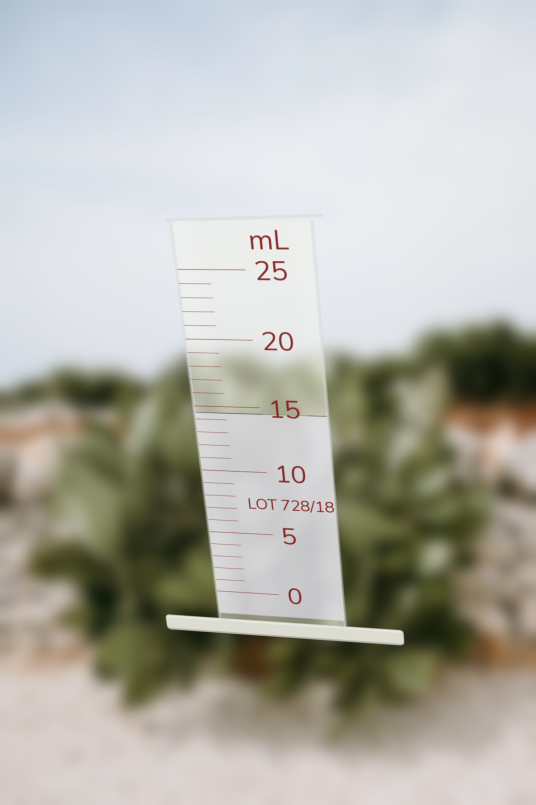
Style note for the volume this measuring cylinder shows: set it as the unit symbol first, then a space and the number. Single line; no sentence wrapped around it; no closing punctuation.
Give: mL 14.5
